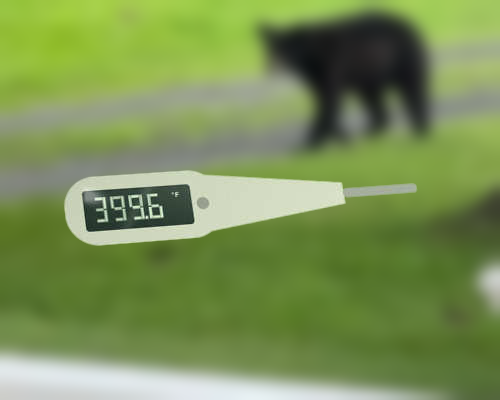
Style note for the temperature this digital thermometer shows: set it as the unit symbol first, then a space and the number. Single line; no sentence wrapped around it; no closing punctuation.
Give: °F 399.6
